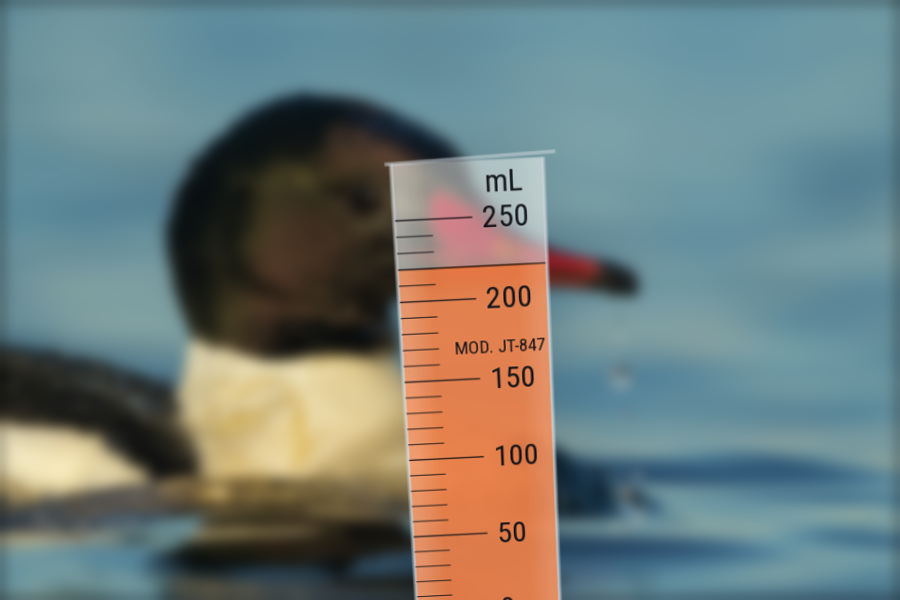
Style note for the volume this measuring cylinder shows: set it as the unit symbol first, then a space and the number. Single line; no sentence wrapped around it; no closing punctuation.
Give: mL 220
